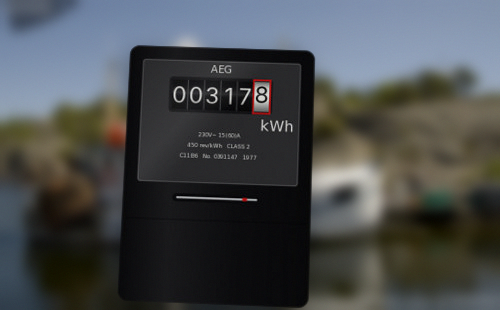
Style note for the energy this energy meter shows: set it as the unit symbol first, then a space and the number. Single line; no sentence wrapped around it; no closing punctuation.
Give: kWh 317.8
